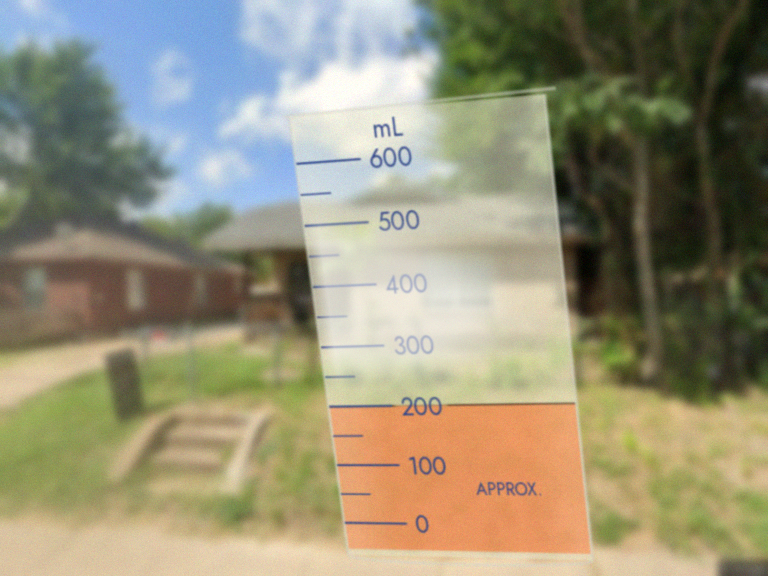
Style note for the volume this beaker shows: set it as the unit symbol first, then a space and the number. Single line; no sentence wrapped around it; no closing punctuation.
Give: mL 200
